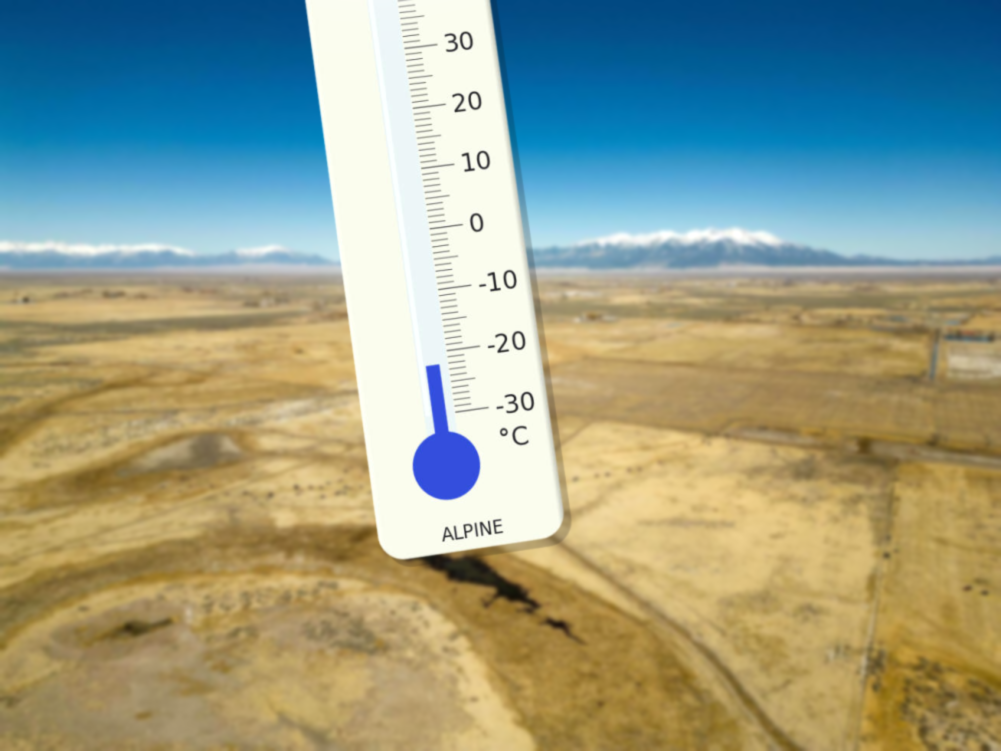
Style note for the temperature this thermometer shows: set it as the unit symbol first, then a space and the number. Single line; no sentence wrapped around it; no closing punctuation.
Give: °C -22
